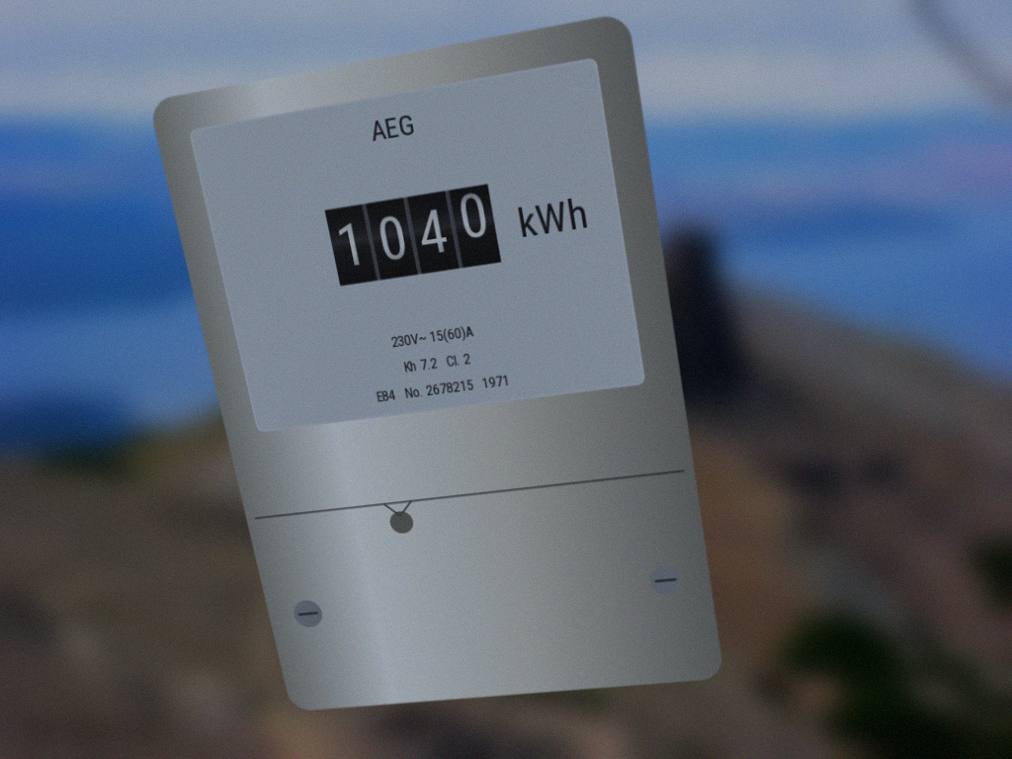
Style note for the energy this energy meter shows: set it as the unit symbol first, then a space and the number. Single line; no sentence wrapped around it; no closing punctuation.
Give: kWh 1040
